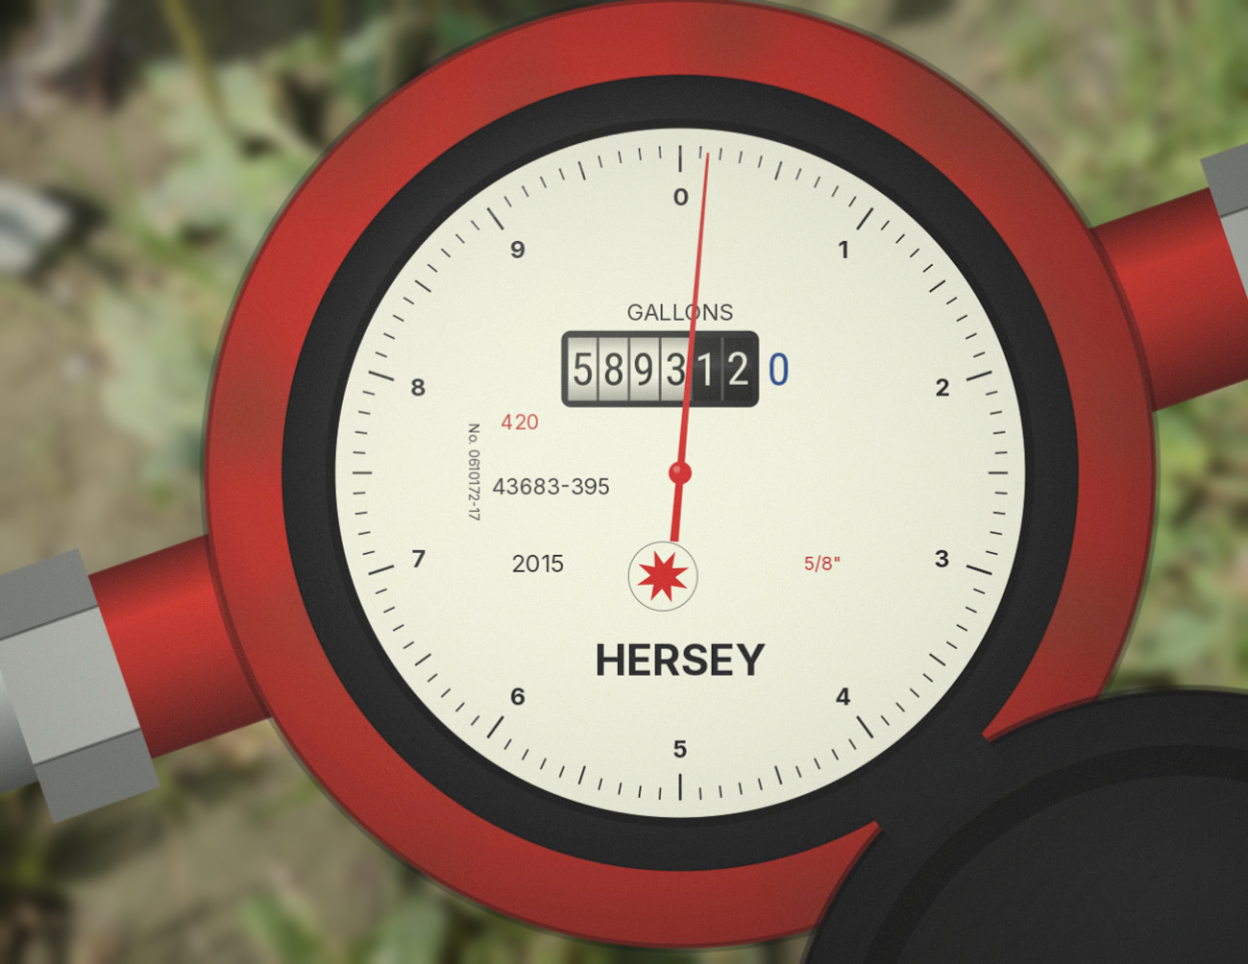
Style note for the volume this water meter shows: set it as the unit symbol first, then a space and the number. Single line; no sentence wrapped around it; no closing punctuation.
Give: gal 5893120.1
